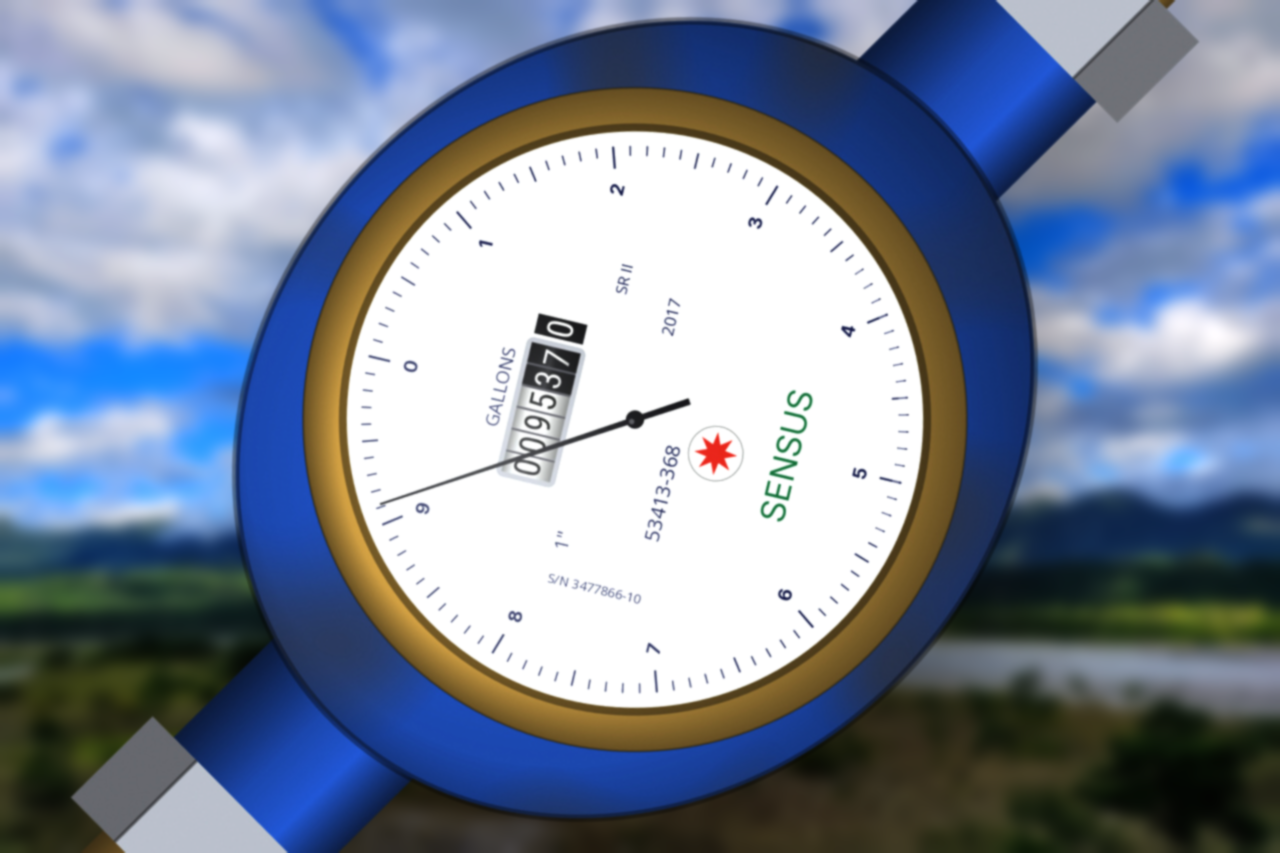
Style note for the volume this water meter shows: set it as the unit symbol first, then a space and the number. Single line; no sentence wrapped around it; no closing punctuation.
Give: gal 95369.1
